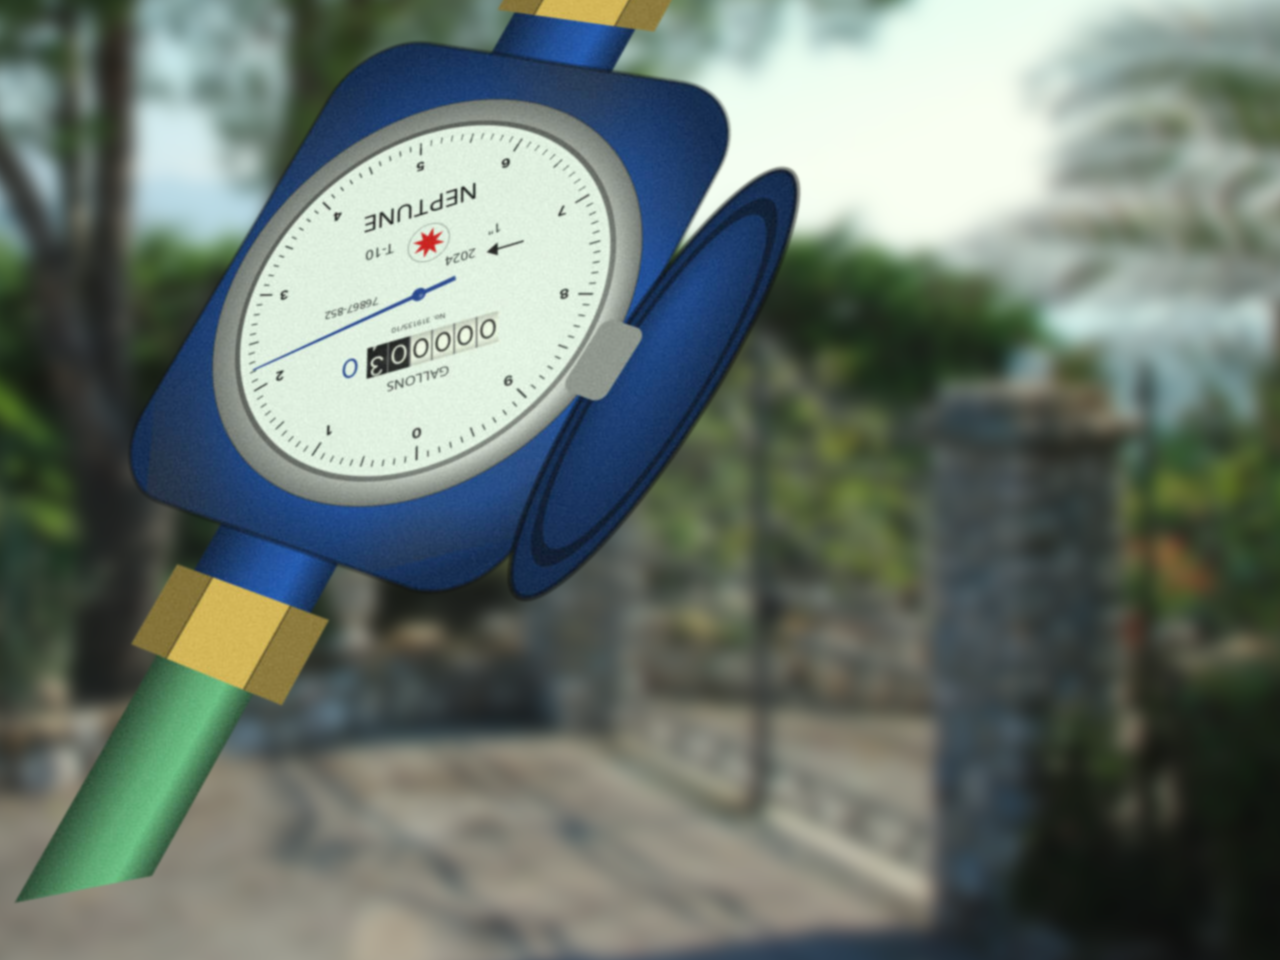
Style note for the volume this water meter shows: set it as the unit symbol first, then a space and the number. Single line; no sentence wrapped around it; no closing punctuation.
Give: gal 32.2
